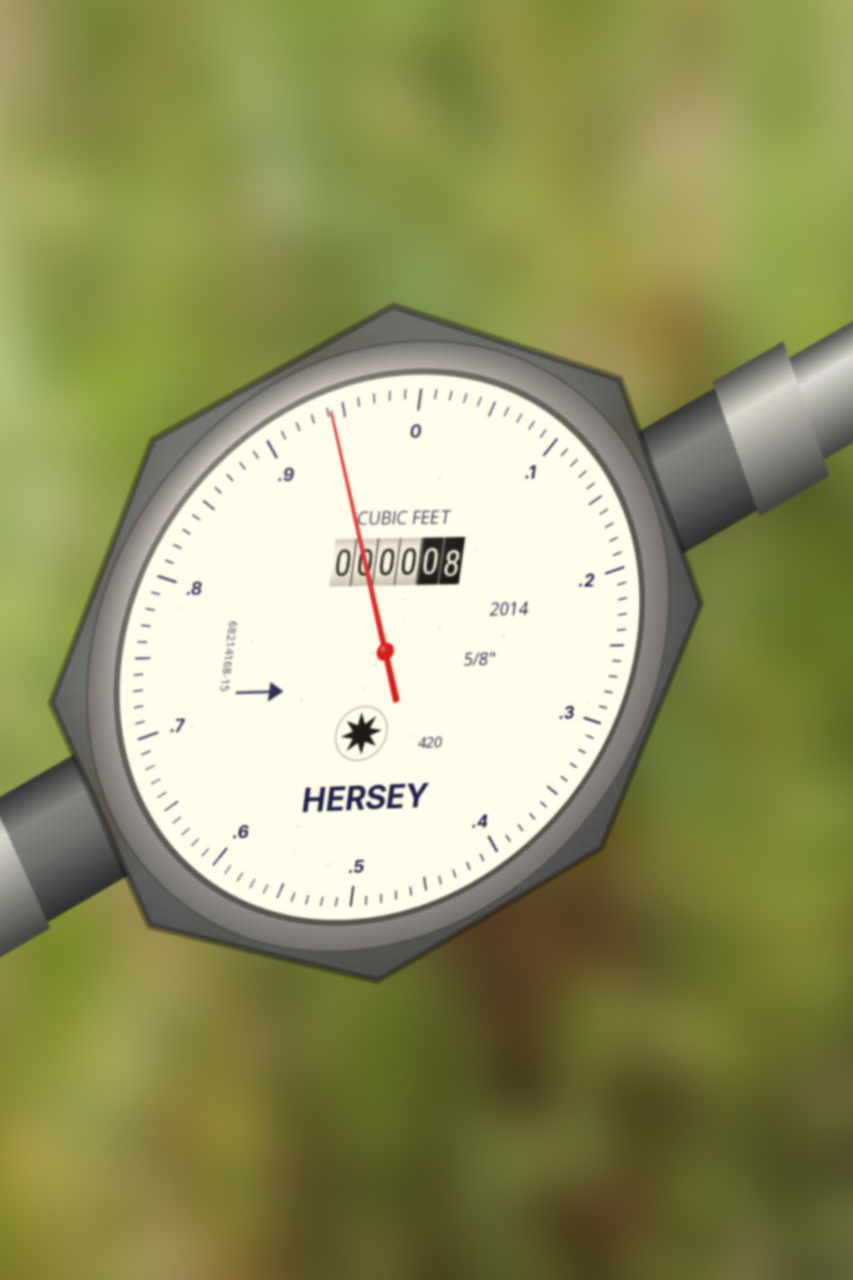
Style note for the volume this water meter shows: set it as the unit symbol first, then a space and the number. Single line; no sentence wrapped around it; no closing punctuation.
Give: ft³ 7.94
